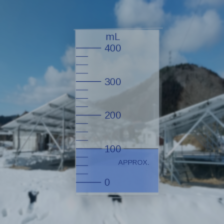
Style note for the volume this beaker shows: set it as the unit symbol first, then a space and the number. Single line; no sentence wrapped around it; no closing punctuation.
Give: mL 100
